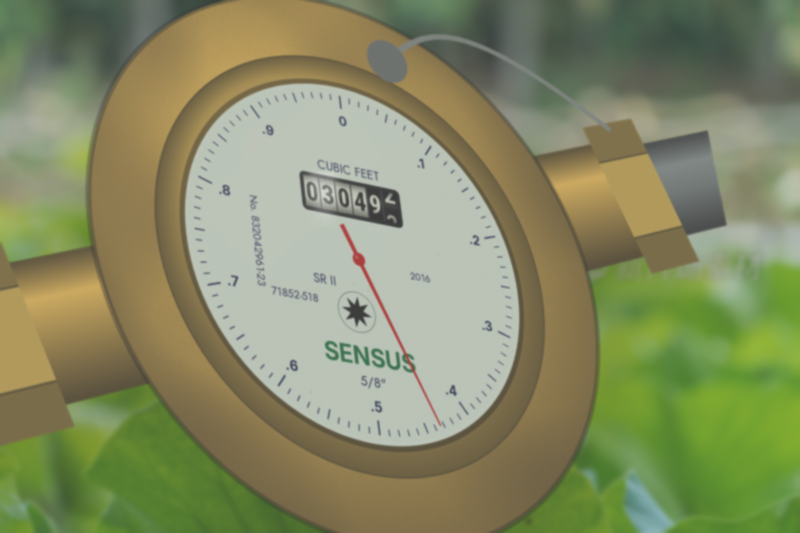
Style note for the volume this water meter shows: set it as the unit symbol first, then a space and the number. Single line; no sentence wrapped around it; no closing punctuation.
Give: ft³ 30492.43
